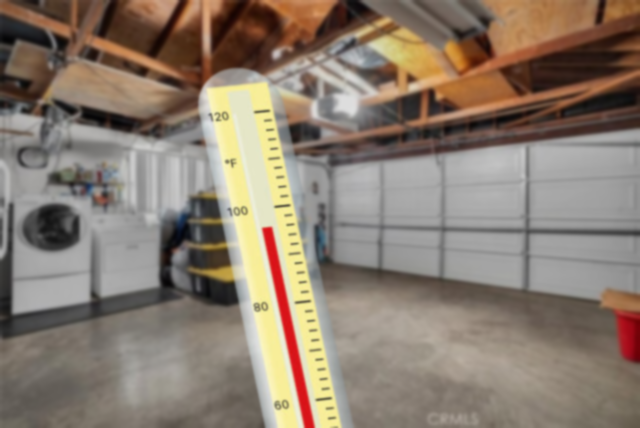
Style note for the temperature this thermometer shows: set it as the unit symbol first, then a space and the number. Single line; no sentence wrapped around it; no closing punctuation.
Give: °F 96
